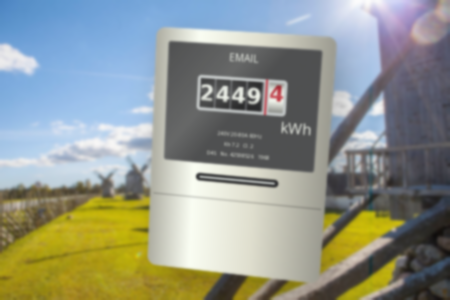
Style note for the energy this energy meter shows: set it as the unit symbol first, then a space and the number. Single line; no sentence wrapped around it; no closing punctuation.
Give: kWh 2449.4
